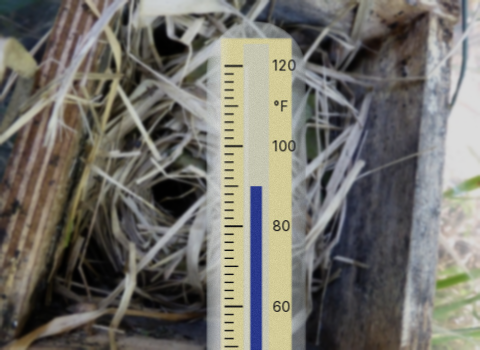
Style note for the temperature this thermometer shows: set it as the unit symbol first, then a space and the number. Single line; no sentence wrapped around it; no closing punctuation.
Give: °F 90
